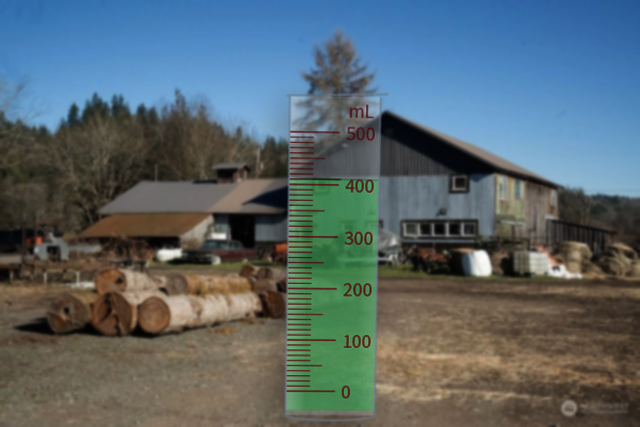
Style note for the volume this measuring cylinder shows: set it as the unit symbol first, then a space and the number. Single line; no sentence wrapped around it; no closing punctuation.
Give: mL 410
